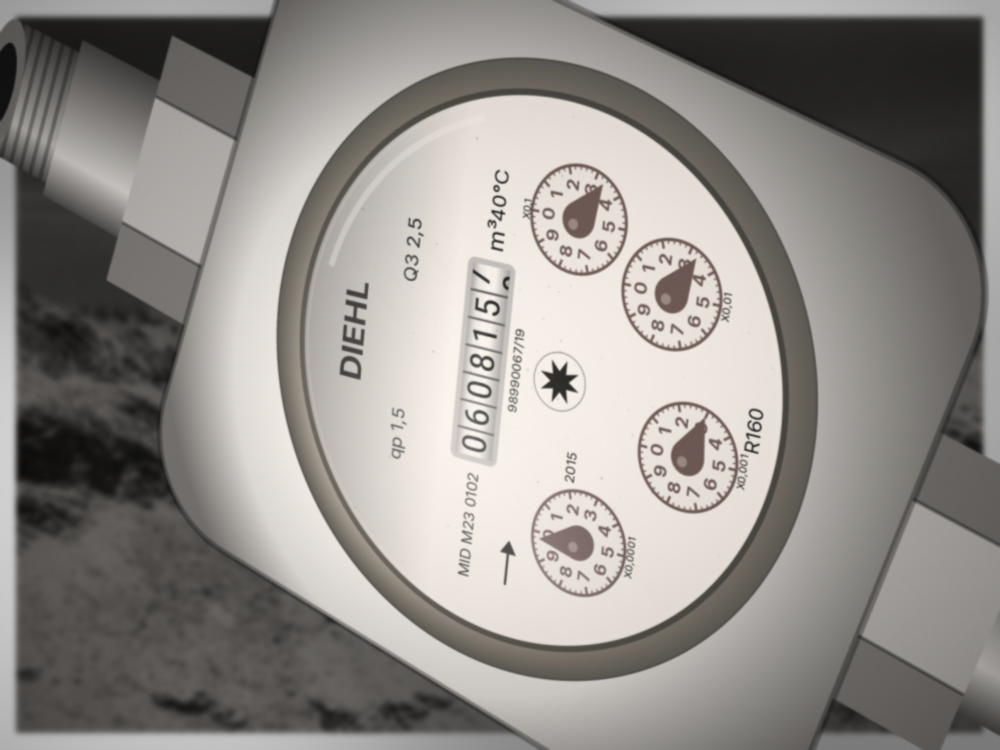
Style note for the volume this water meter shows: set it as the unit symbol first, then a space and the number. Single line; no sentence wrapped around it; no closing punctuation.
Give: m³ 608157.3329
